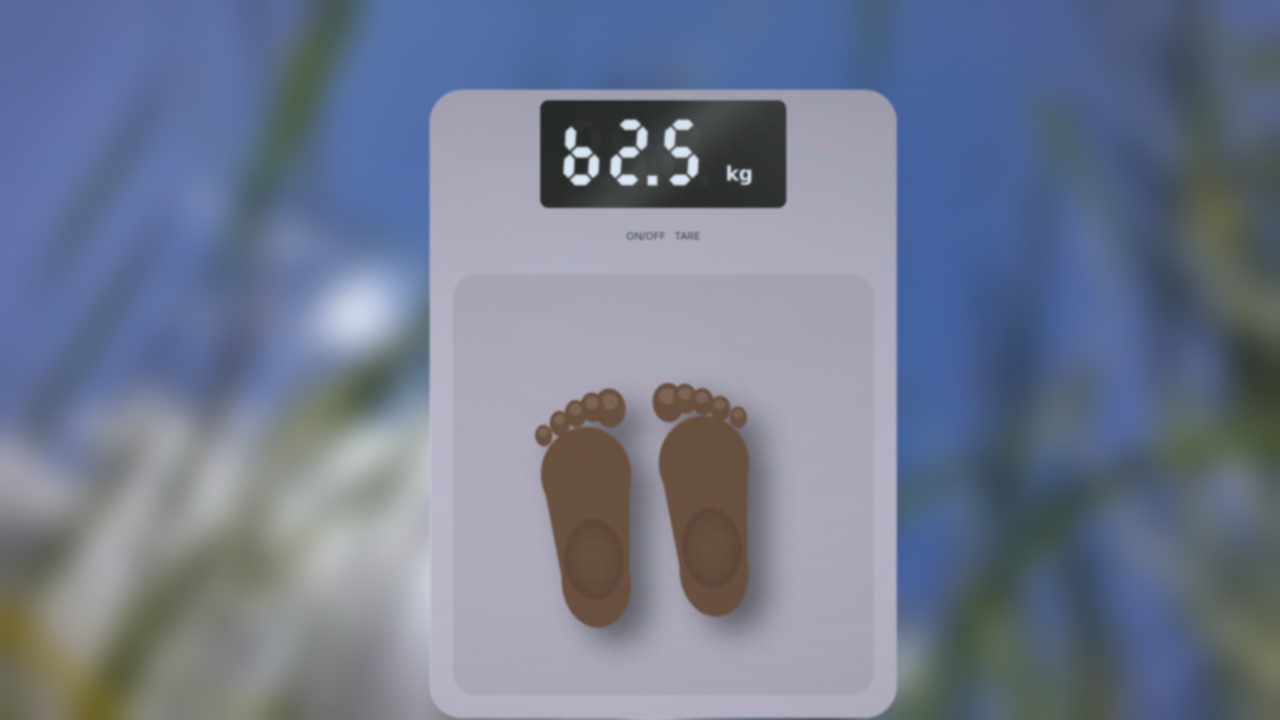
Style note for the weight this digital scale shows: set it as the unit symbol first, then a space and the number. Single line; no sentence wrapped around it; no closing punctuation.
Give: kg 62.5
